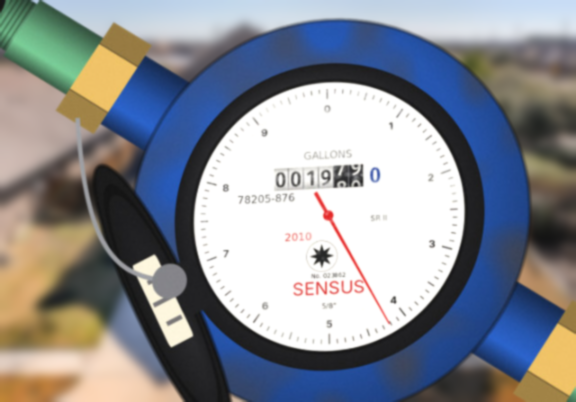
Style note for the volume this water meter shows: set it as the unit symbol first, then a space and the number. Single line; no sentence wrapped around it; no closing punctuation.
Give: gal 19794.2
